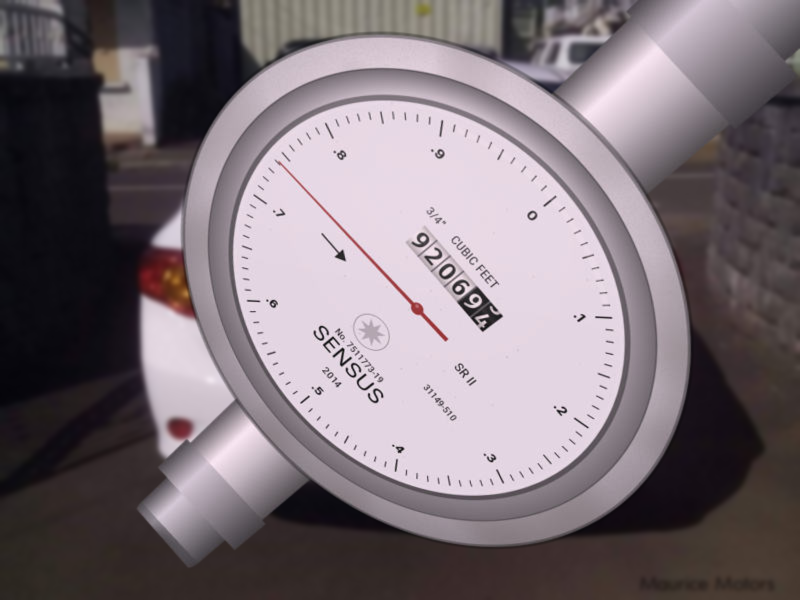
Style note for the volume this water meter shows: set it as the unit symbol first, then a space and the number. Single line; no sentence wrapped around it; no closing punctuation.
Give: ft³ 920693.74
